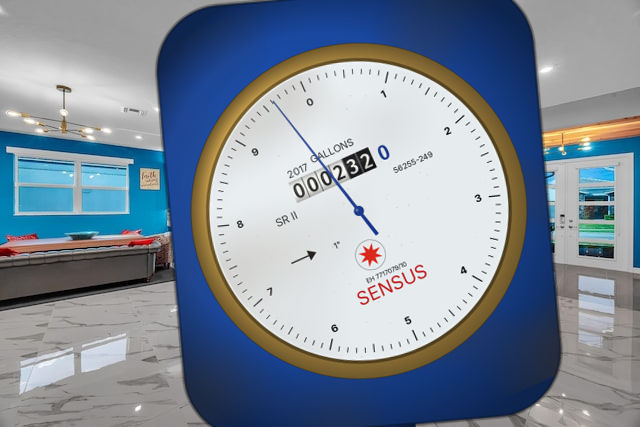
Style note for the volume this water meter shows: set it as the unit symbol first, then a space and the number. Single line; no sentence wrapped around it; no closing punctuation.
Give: gal 2319.6
